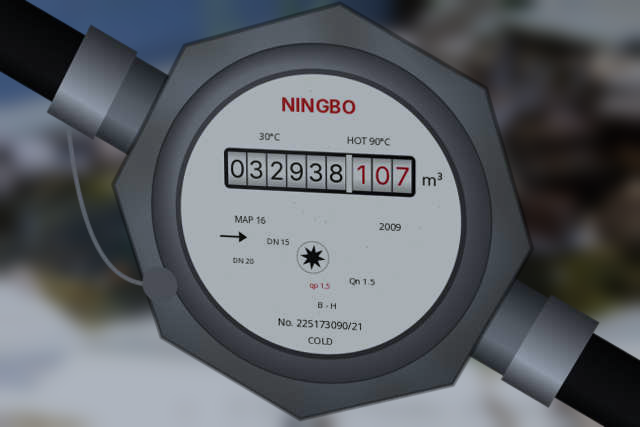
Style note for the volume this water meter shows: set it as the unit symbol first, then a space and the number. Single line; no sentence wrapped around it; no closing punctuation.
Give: m³ 32938.107
